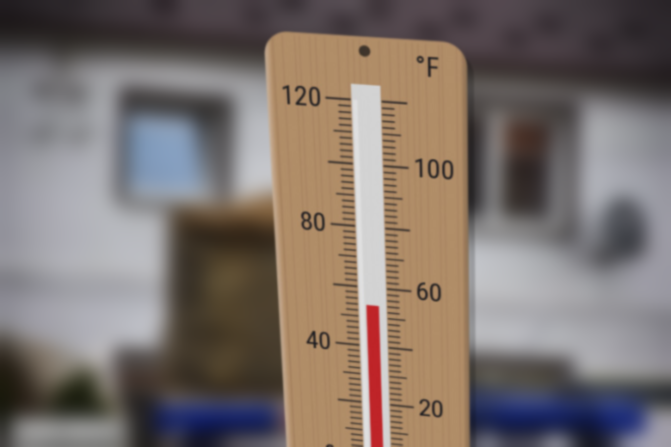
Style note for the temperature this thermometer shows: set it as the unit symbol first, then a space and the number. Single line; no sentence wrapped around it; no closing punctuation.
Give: °F 54
